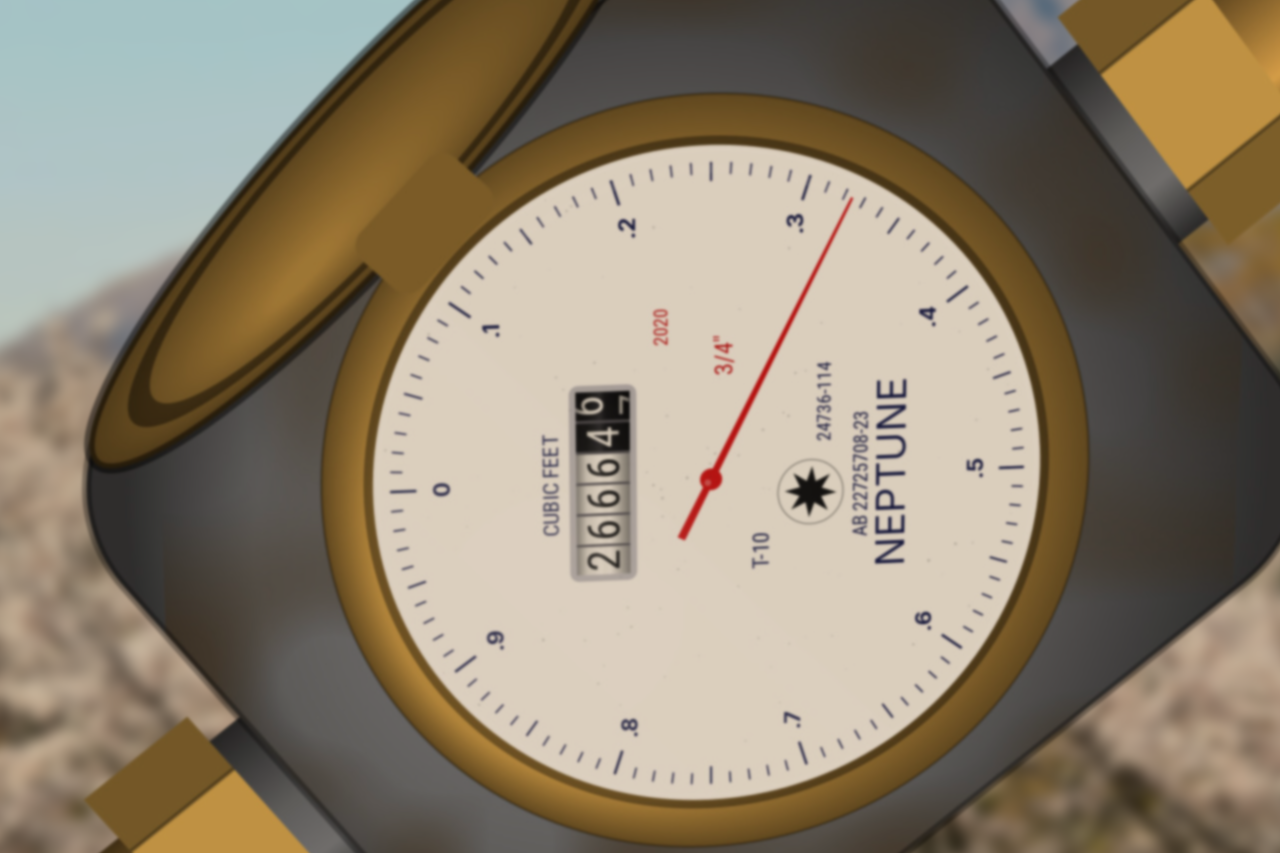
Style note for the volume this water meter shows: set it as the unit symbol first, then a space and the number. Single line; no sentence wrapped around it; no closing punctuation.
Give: ft³ 266646.32
